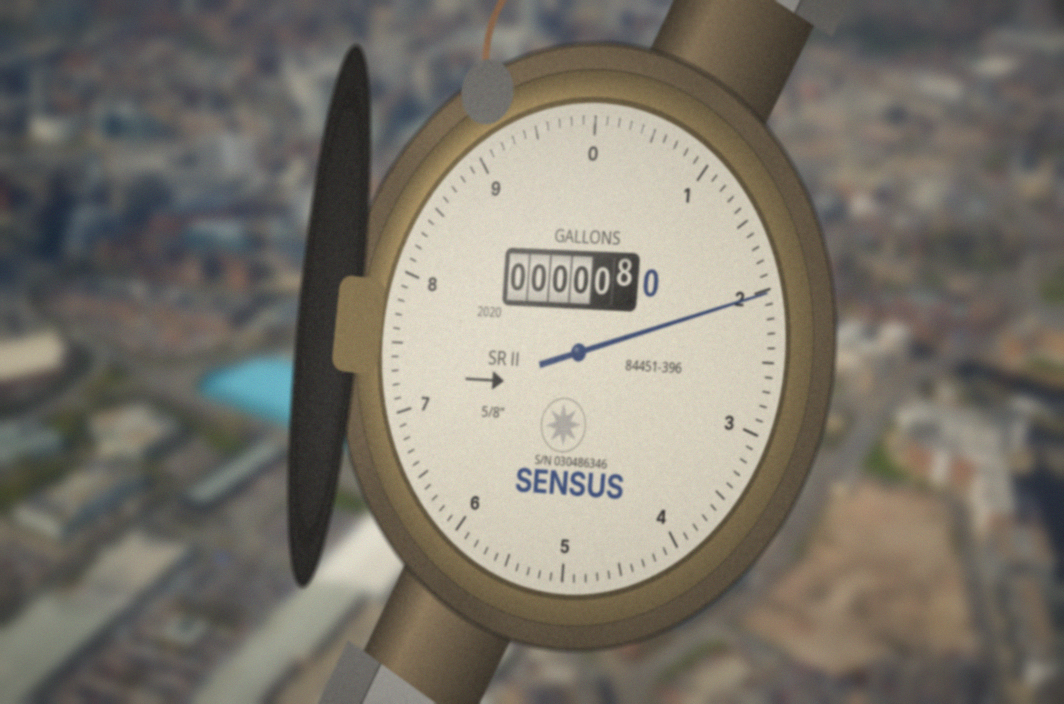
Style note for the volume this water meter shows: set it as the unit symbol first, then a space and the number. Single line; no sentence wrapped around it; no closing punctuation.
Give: gal 82.0
